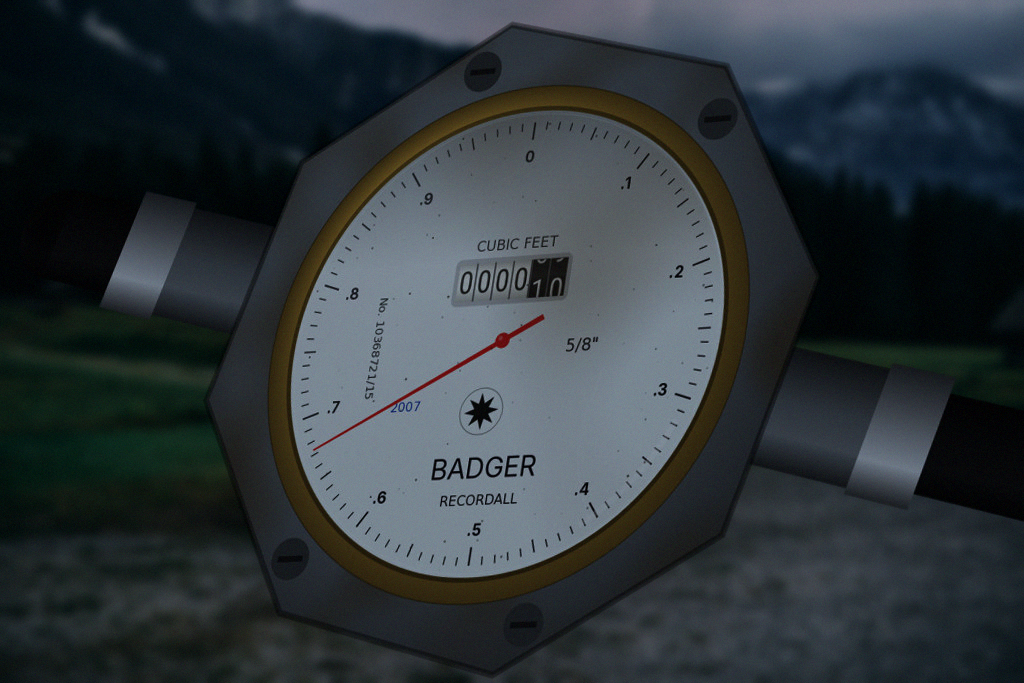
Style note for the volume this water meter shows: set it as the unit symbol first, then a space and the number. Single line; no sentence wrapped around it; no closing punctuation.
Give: ft³ 9.67
